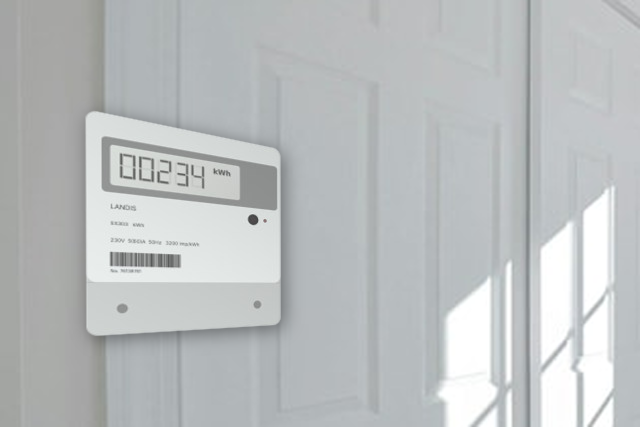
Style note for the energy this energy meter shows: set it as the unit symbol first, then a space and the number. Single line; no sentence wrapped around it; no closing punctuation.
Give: kWh 234
